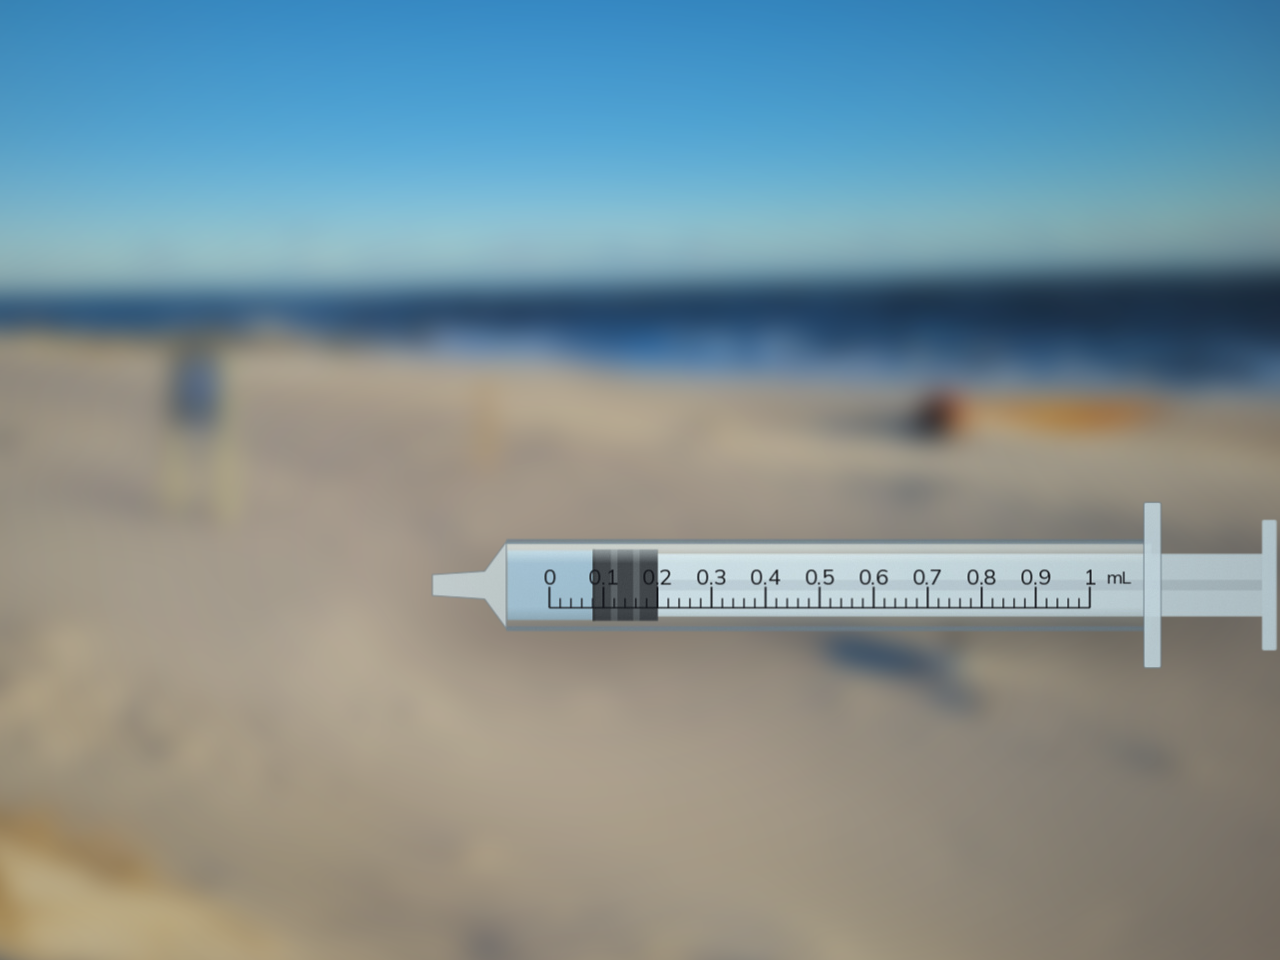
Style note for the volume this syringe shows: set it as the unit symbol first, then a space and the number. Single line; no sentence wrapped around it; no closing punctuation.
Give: mL 0.08
